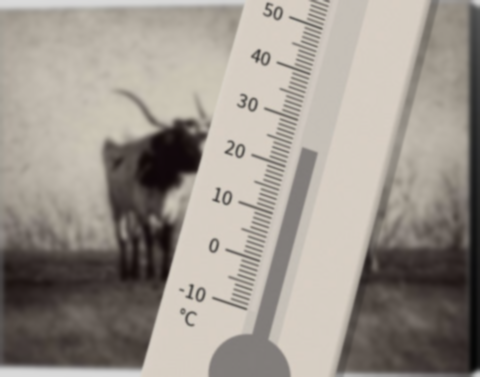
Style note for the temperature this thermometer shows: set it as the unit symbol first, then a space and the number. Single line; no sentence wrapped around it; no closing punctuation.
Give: °C 25
